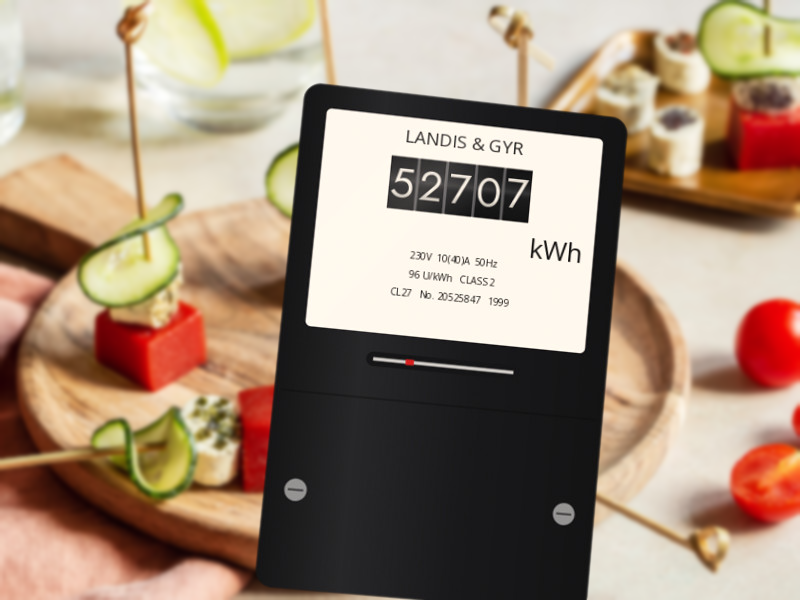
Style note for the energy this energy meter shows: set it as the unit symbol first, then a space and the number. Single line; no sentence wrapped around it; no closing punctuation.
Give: kWh 52707
